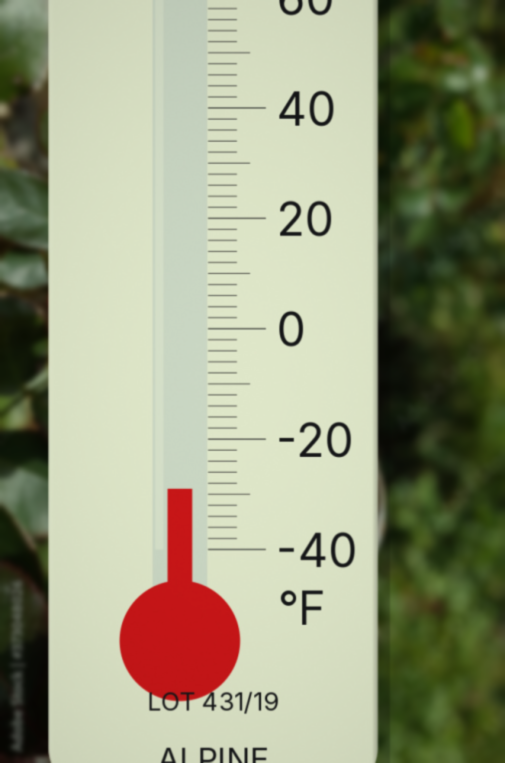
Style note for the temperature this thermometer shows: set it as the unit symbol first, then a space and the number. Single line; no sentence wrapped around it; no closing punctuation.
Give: °F -29
